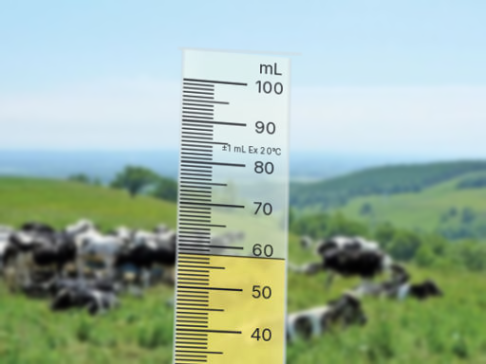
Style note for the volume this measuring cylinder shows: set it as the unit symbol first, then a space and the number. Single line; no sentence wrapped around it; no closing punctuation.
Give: mL 58
